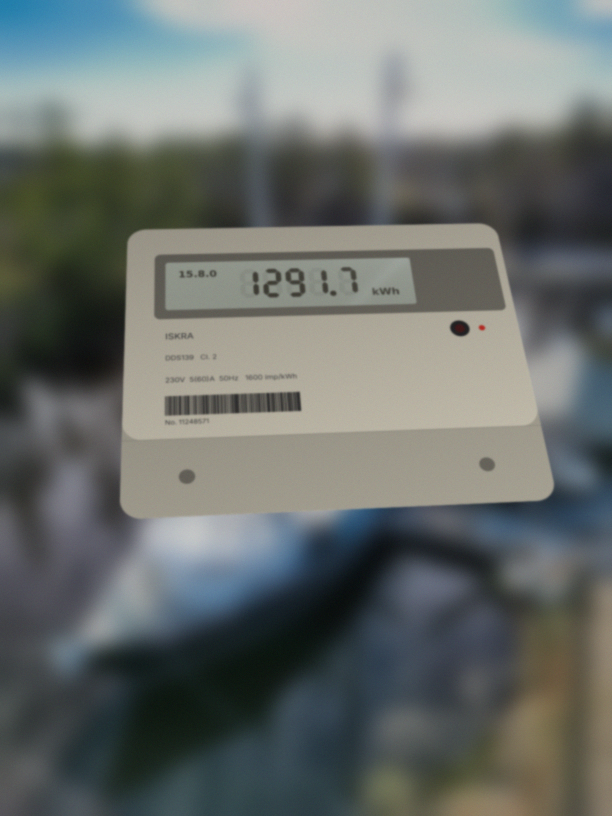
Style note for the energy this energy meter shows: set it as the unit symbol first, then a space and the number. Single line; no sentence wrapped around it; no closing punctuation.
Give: kWh 1291.7
